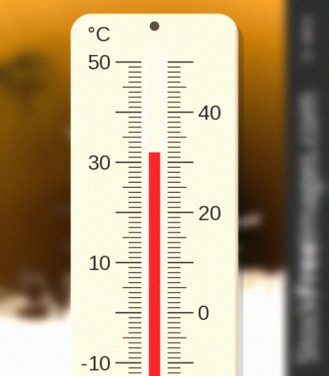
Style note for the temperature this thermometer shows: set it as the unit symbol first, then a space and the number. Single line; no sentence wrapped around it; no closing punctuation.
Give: °C 32
